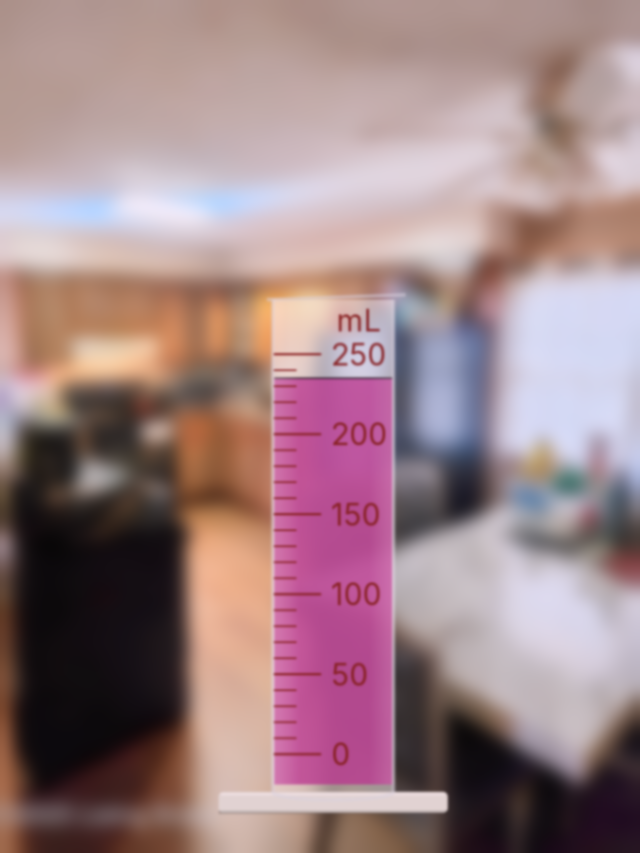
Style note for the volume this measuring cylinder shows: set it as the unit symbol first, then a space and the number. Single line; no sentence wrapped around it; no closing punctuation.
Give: mL 235
